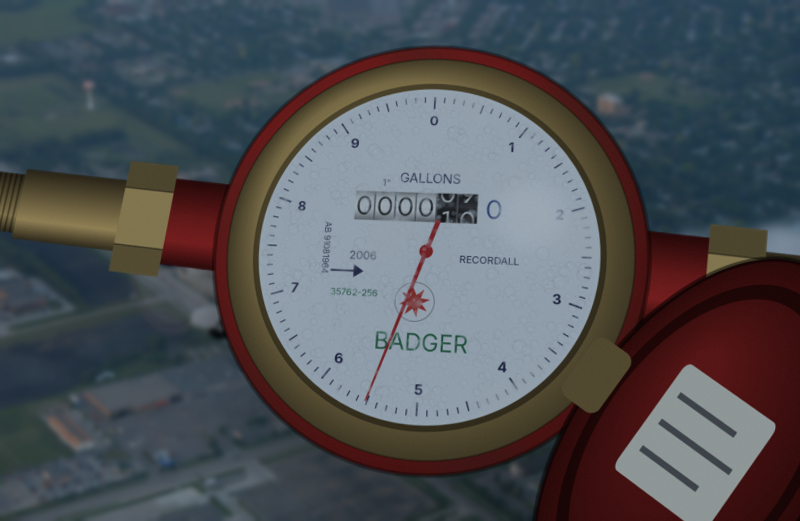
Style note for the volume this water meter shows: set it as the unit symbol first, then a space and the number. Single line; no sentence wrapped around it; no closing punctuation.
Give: gal 95.5
